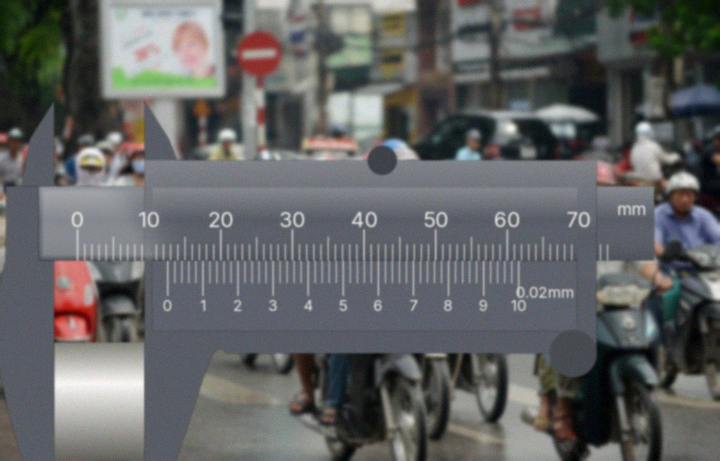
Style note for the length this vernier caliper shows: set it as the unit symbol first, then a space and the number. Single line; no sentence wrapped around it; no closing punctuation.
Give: mm 12.6
